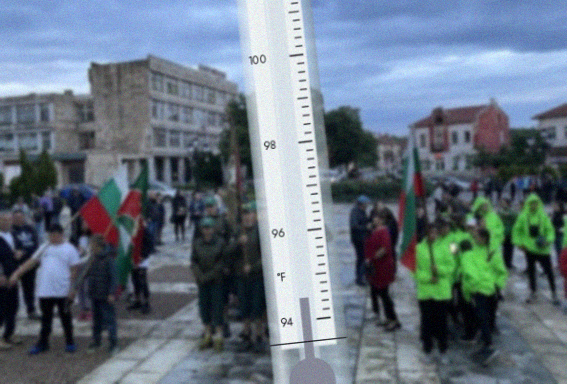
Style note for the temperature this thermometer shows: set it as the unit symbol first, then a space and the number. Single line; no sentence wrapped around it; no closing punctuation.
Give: °F 94.5
